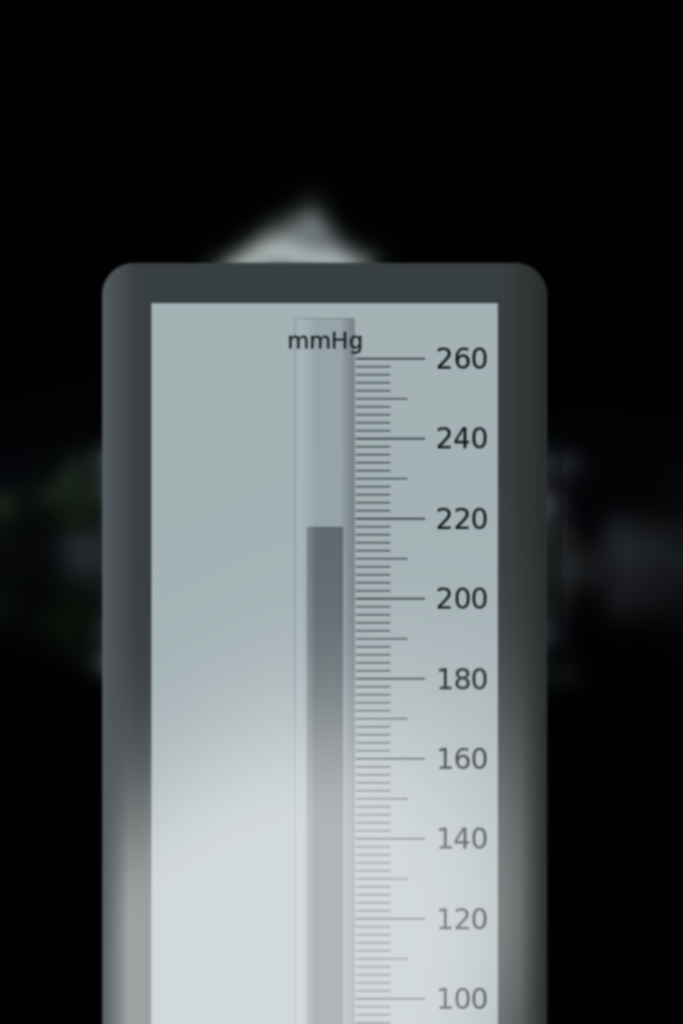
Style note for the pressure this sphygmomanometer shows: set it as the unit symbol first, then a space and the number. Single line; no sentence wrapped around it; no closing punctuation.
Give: mmHg 218
